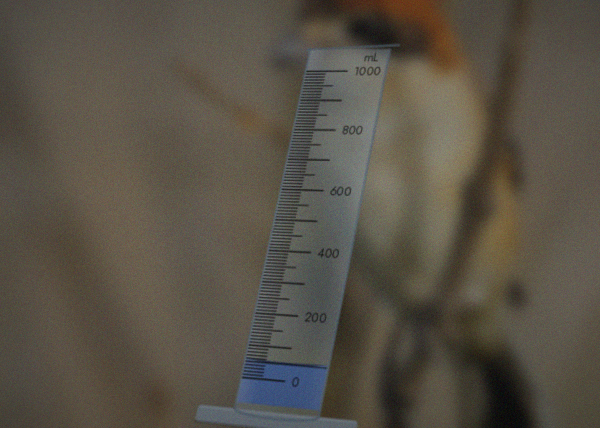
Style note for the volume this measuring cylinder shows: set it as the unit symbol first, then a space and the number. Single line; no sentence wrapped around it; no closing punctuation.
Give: mL 50
